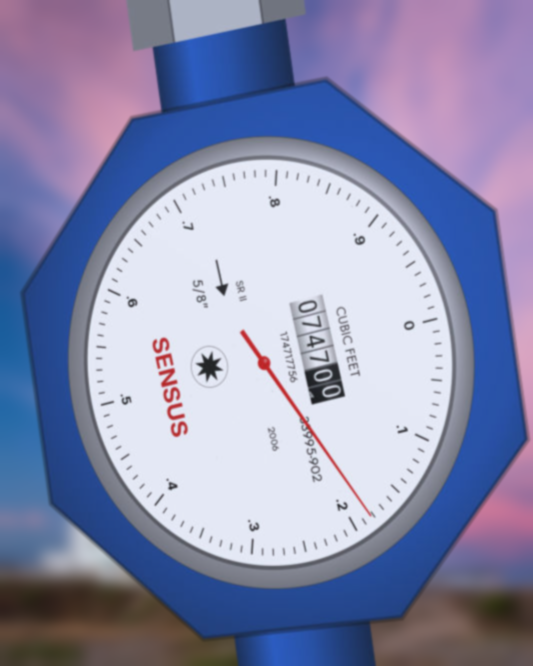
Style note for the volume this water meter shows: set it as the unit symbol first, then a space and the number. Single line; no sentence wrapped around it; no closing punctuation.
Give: ft³ 74700.18
